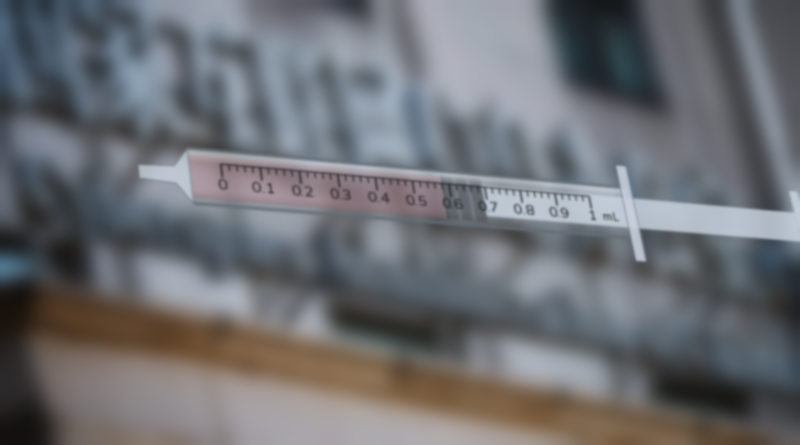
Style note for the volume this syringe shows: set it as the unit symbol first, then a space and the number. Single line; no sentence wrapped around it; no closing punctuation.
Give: mL 0.58
